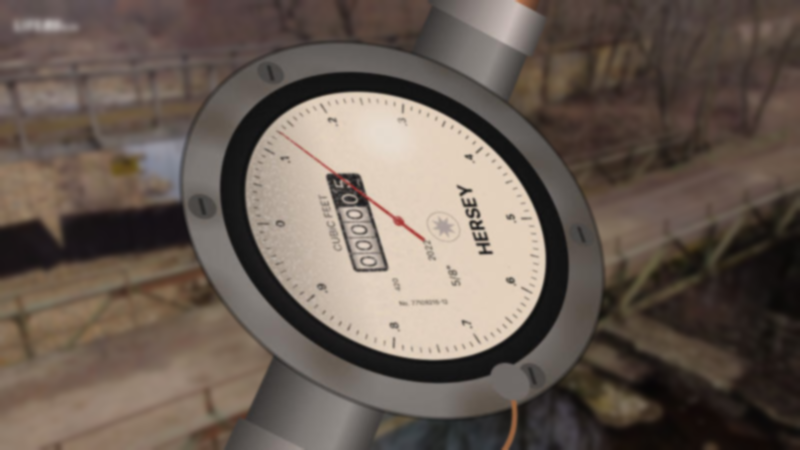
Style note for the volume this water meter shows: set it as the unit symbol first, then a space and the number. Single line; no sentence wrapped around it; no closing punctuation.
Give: ft³ 5.13
